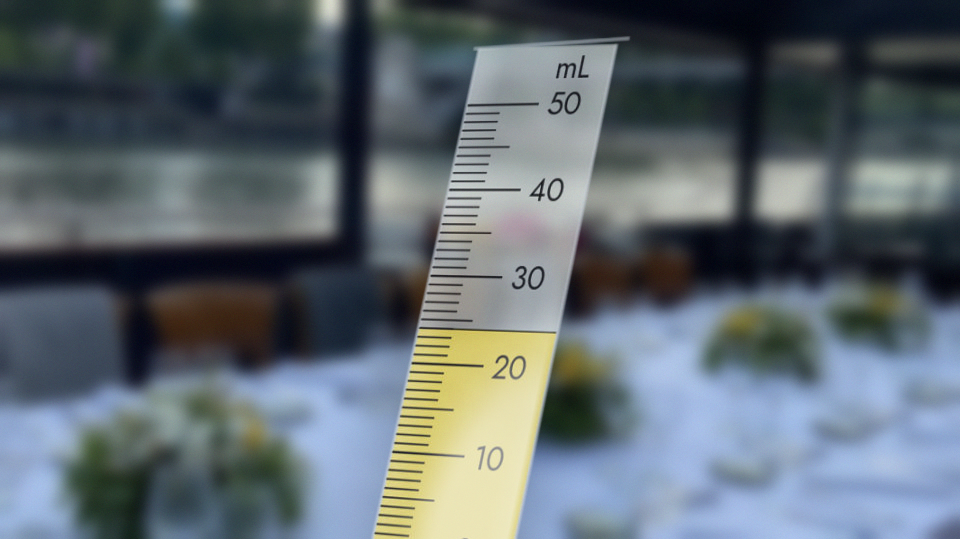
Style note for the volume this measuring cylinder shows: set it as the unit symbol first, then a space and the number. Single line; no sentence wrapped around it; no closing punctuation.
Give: mL 24
